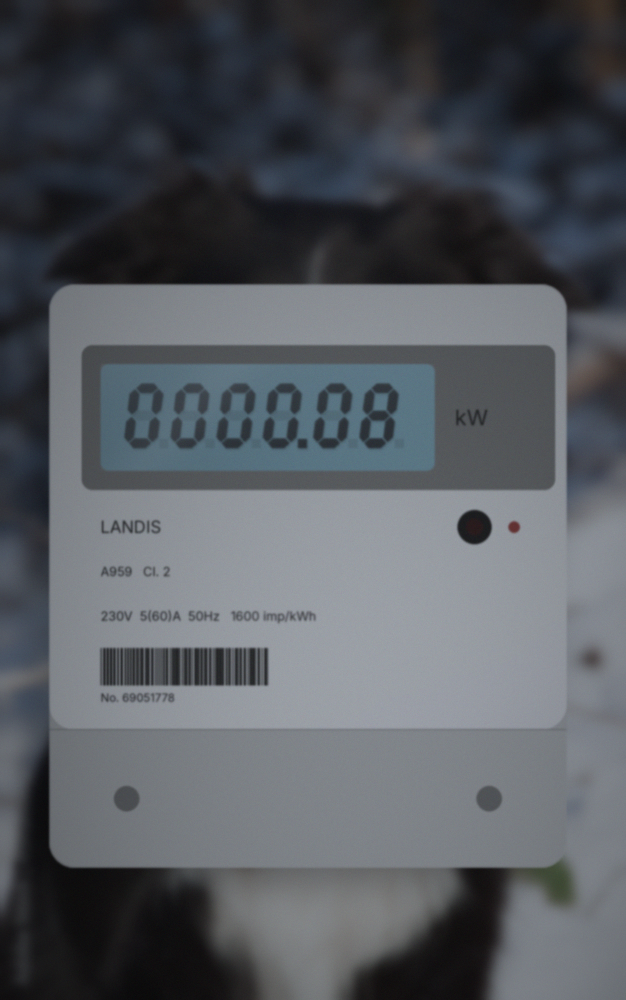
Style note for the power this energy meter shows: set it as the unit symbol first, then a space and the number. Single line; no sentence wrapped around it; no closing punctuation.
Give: kW 0.08
